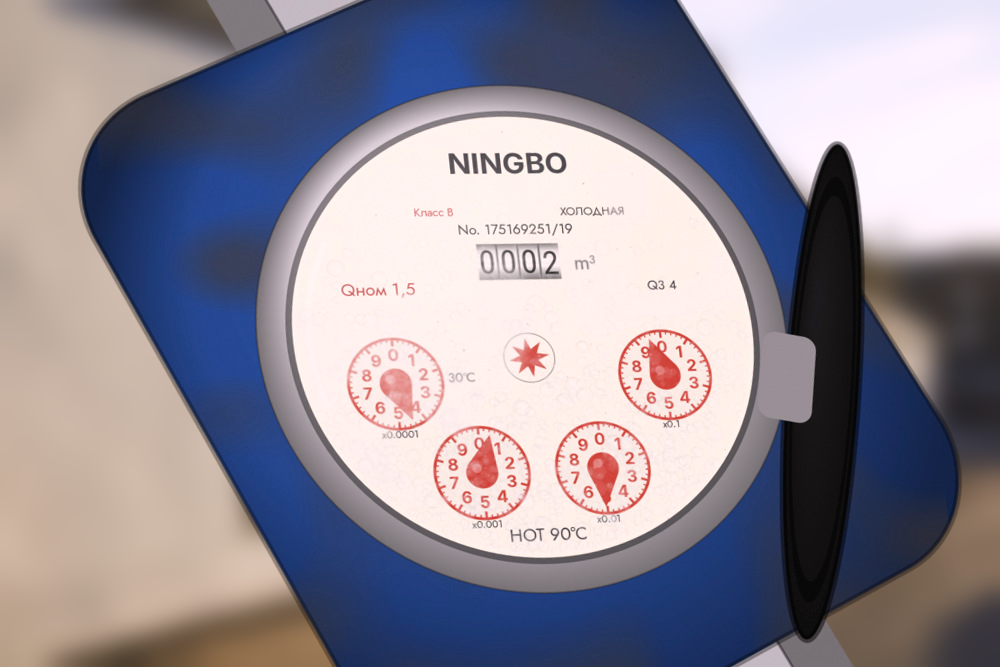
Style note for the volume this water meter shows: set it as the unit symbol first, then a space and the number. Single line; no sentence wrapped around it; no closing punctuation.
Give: m³ 1.9504
